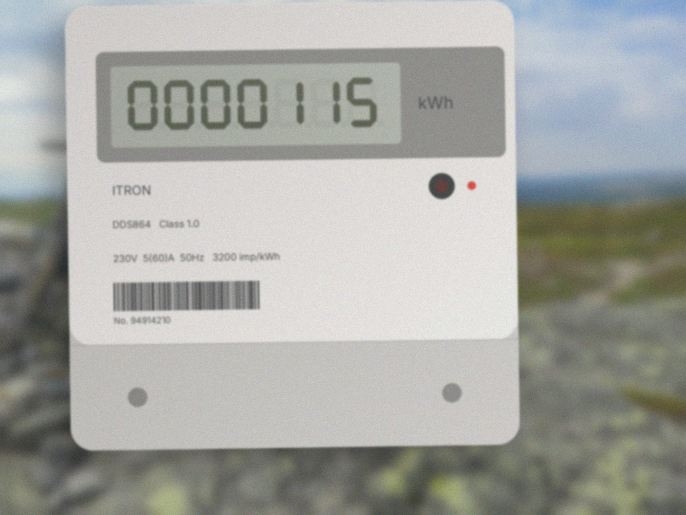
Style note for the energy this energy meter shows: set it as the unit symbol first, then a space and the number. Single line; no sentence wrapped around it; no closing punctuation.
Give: kWh 115
